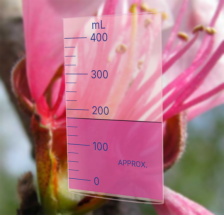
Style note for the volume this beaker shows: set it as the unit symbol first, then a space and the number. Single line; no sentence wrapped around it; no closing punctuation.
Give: mL 175
